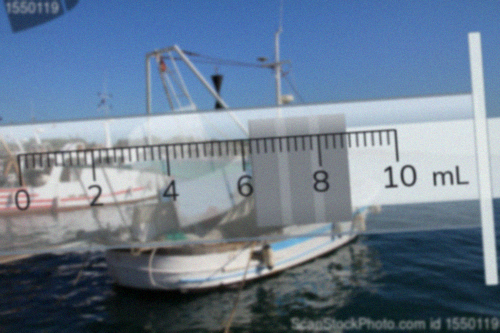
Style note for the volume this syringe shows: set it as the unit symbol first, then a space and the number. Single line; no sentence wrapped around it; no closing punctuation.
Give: mL 6.2
